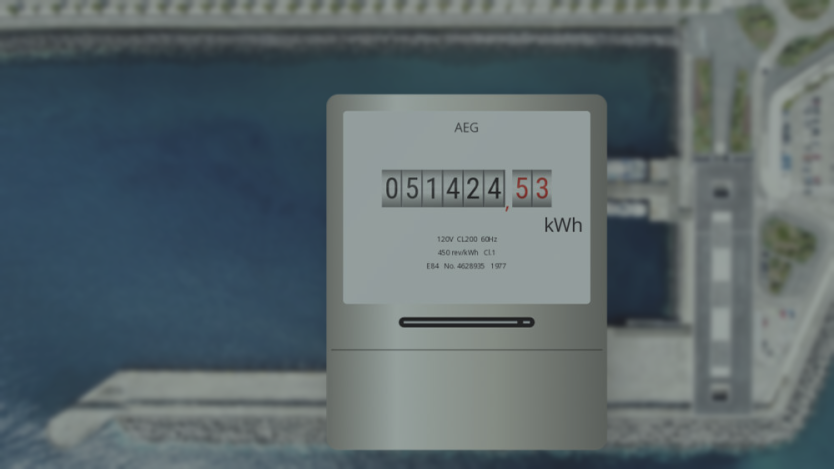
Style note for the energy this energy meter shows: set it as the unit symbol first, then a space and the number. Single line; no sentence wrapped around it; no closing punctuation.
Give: kWh 51424.53
